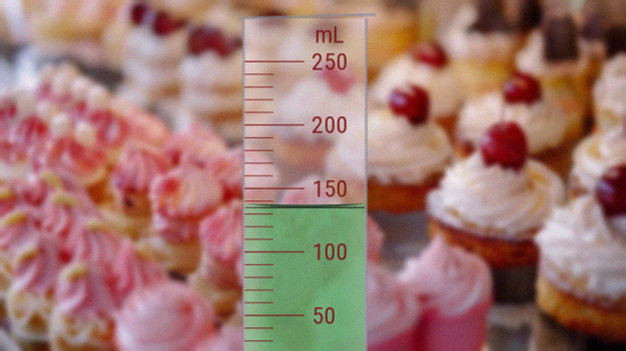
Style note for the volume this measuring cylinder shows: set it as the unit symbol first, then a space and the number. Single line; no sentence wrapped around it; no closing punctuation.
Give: mL 135
